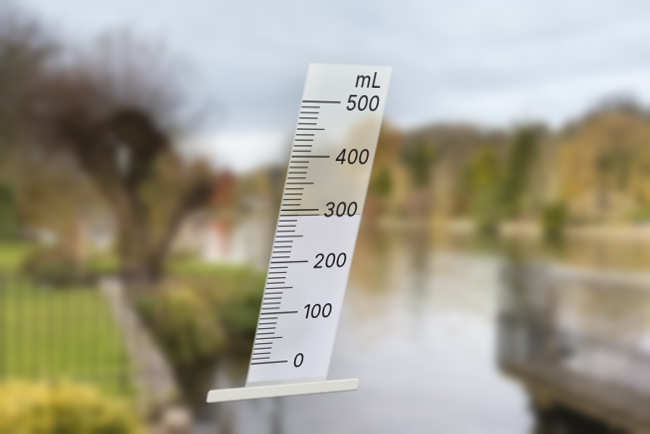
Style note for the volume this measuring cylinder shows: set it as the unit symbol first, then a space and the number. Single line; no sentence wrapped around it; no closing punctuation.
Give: mL 290
